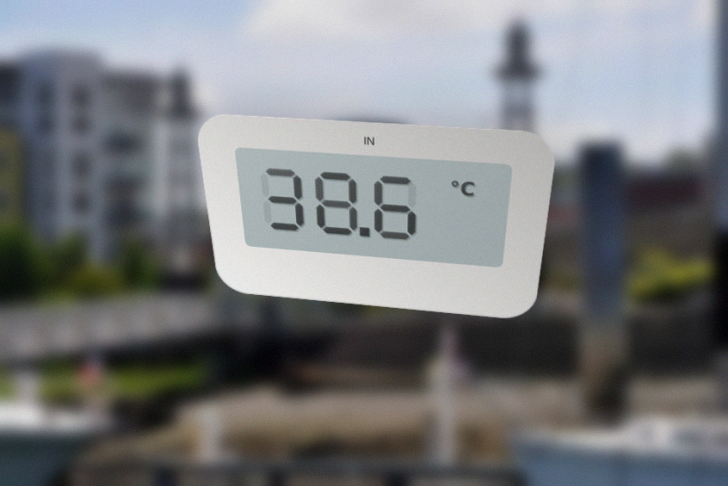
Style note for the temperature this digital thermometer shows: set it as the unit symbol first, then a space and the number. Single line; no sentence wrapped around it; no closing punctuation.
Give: °C 38.6
